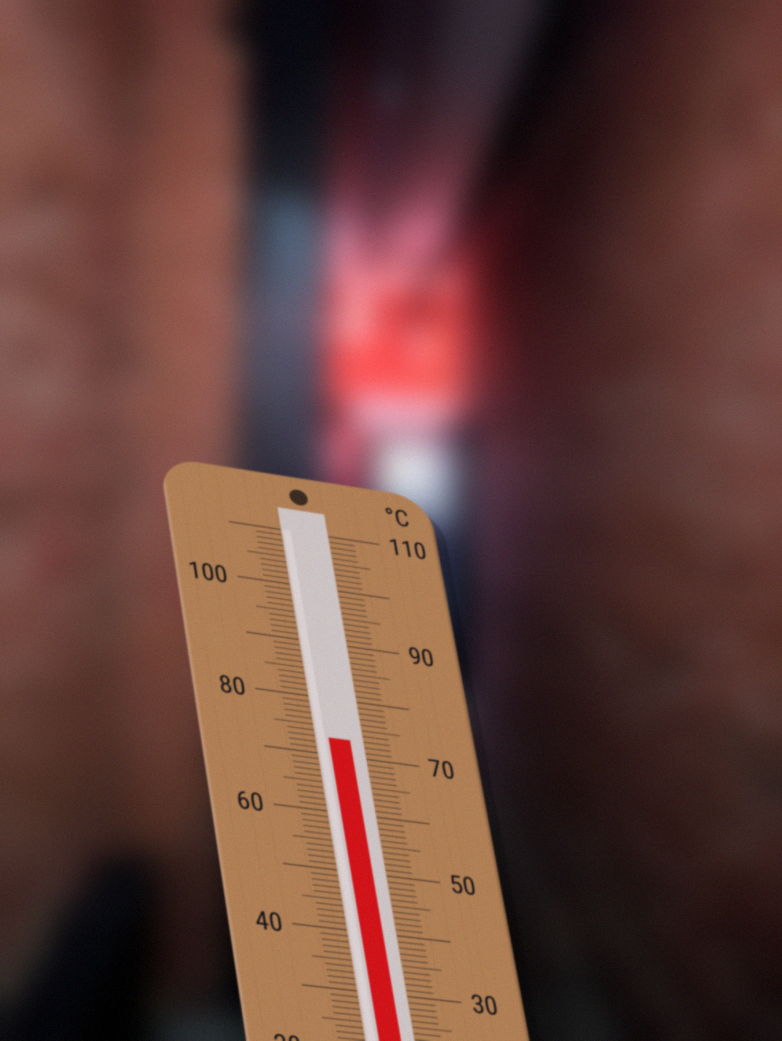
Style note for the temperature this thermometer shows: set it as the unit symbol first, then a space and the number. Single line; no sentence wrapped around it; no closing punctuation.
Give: °C 73
